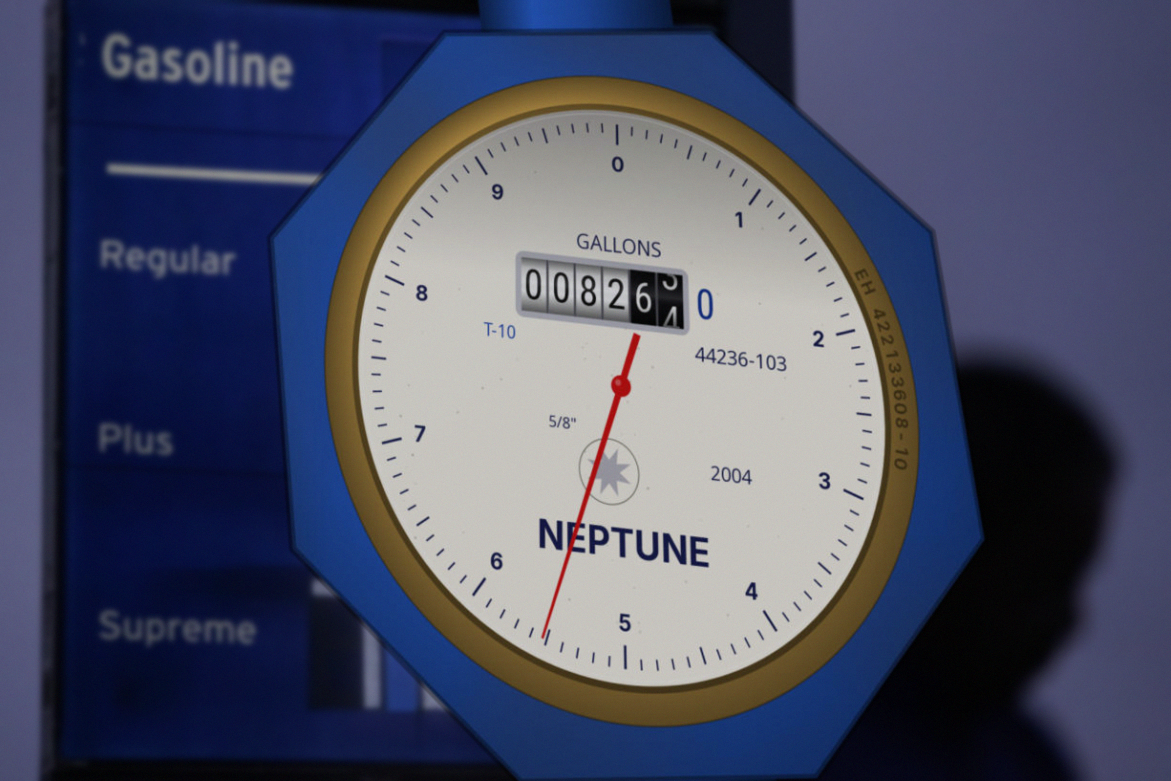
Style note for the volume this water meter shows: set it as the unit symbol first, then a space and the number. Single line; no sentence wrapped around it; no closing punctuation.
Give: gal 82635.5
